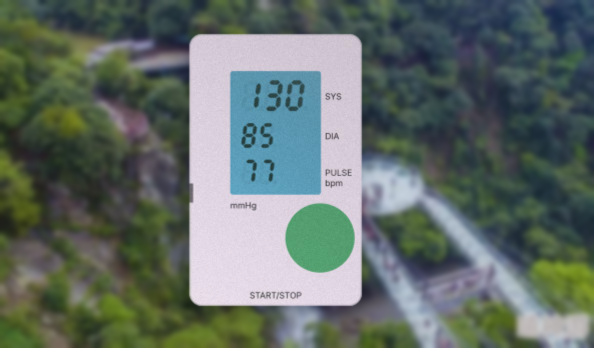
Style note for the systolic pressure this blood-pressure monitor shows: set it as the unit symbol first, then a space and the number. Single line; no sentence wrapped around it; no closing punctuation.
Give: mmHg 130
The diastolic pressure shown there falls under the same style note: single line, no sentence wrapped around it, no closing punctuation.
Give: mmHg 85
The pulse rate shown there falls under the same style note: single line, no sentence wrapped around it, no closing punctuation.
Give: bpm 77
